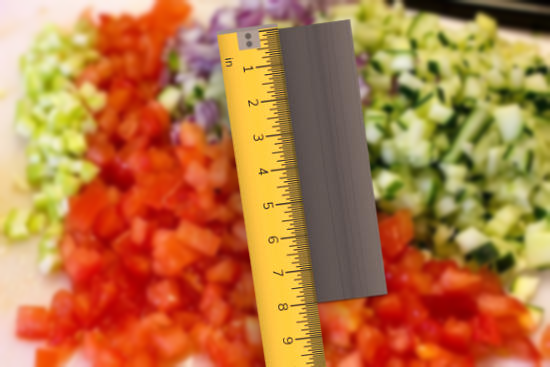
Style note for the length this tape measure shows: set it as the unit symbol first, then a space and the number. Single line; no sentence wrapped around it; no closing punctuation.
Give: in 8
